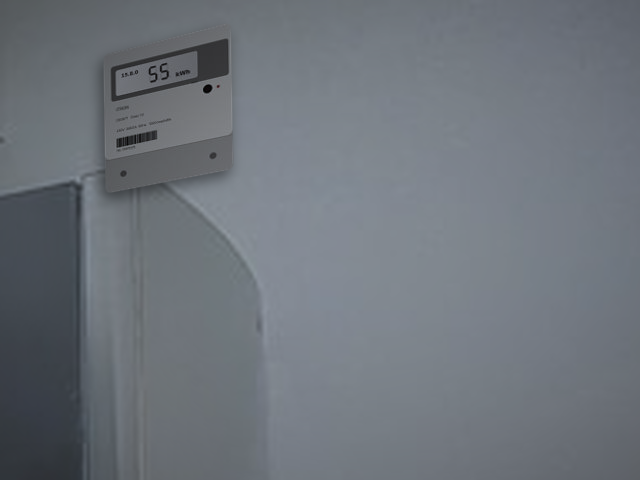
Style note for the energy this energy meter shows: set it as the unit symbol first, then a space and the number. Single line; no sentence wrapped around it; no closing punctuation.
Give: kWh 55
